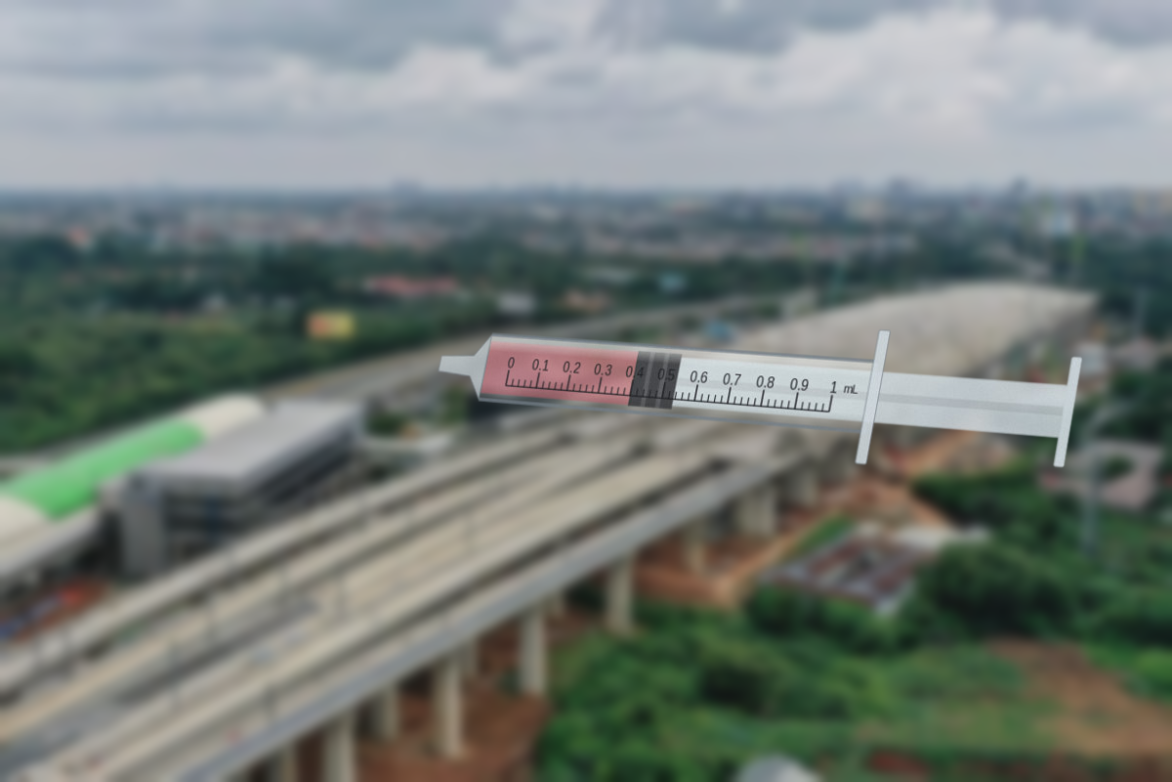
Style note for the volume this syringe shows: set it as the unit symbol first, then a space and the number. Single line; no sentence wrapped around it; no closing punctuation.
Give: mL 0.4
